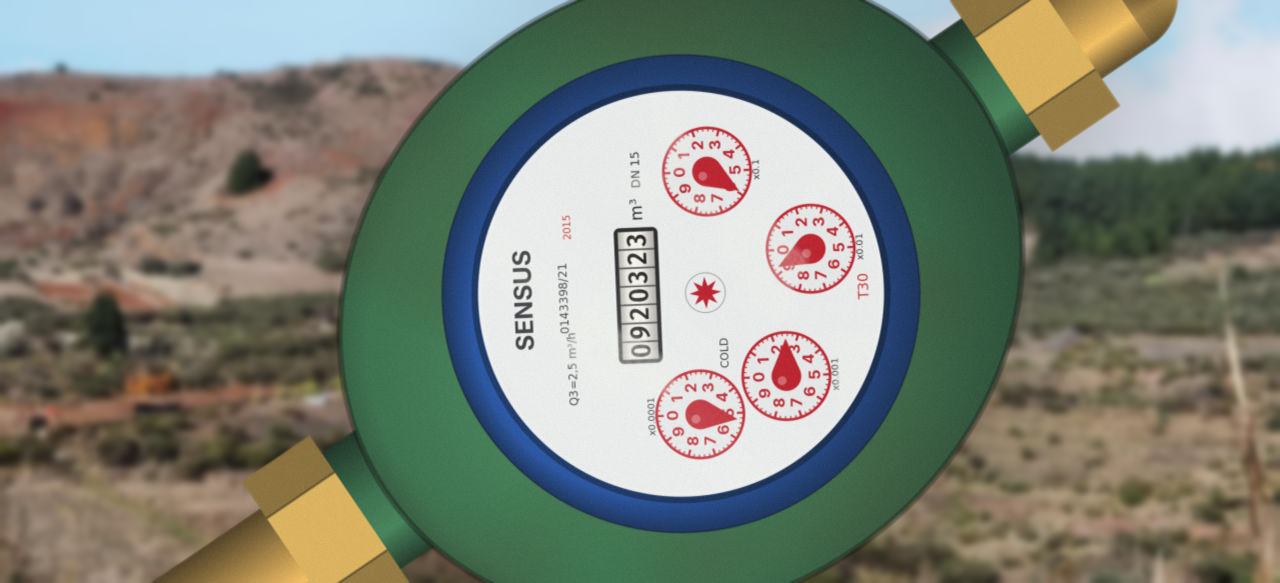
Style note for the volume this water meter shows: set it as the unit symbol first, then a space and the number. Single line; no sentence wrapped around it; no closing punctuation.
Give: m³ 920323.5925
